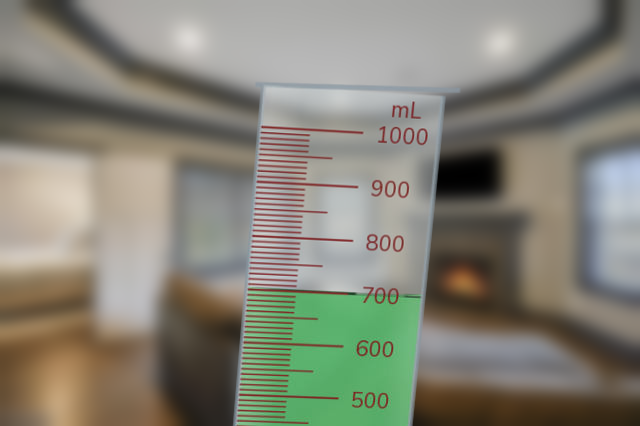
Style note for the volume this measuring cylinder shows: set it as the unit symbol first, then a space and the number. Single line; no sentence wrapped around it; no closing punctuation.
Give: mL 700
